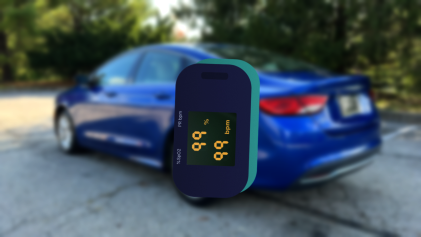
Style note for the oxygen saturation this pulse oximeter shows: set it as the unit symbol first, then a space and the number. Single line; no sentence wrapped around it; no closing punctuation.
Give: % 99
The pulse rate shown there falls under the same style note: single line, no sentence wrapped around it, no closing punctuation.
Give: bpm 99
